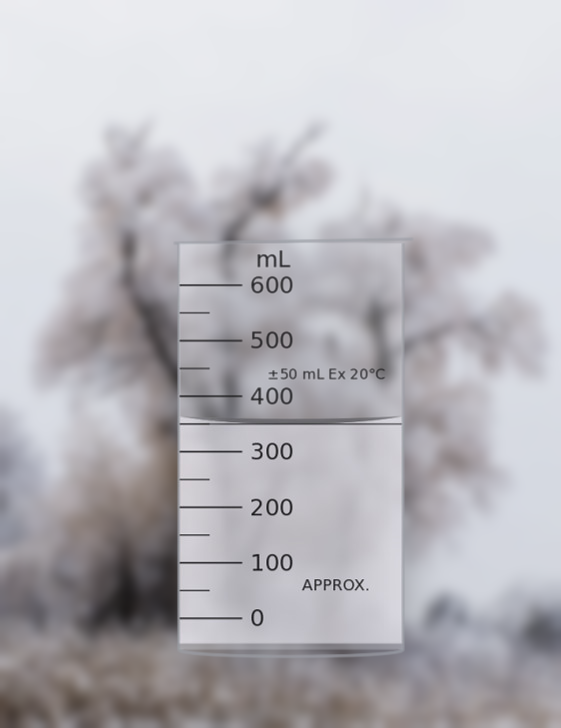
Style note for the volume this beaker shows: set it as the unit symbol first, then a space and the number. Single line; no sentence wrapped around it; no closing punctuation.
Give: mL 350
